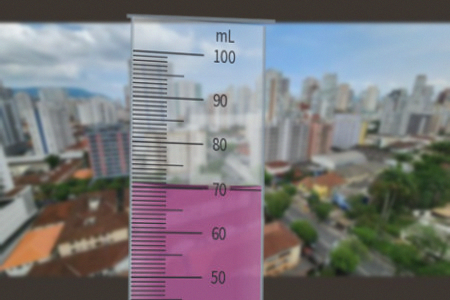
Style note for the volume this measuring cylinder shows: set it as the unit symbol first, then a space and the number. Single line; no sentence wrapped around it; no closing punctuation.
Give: mL 70
